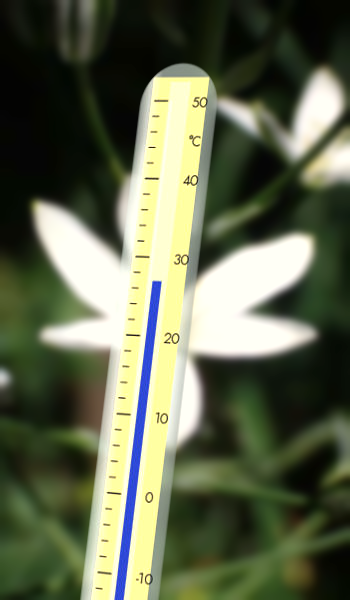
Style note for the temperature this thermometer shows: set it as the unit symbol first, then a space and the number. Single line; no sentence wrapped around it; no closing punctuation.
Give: °C 27
